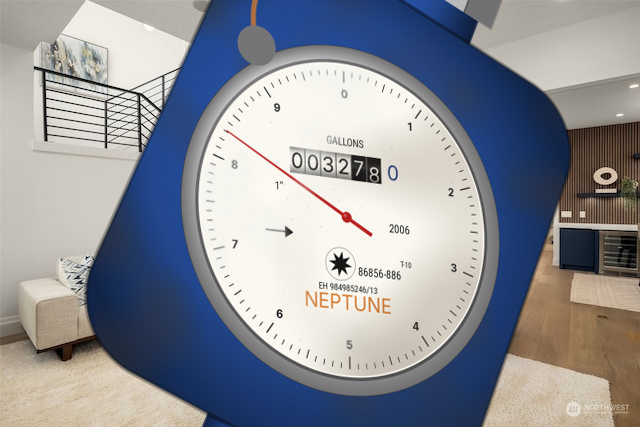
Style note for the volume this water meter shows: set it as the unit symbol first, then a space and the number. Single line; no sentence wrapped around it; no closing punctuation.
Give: gal 32778.3
